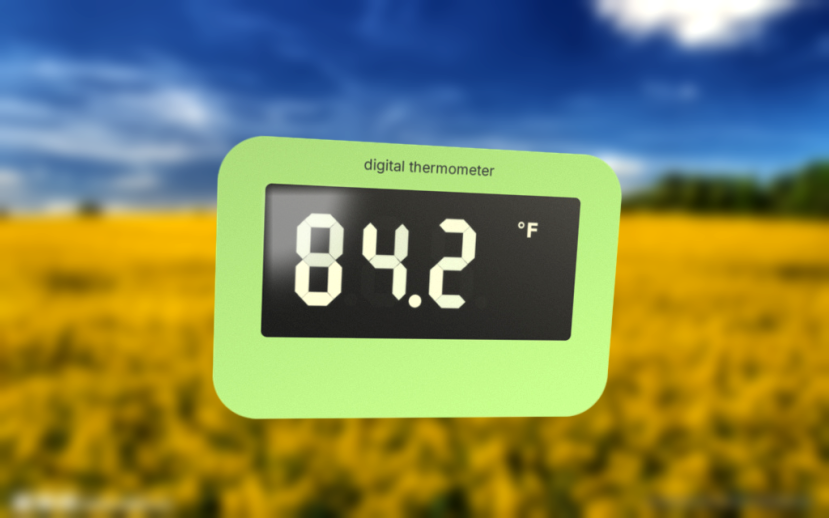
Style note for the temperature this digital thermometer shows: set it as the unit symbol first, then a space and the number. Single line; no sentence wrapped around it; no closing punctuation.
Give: °F 84.2
